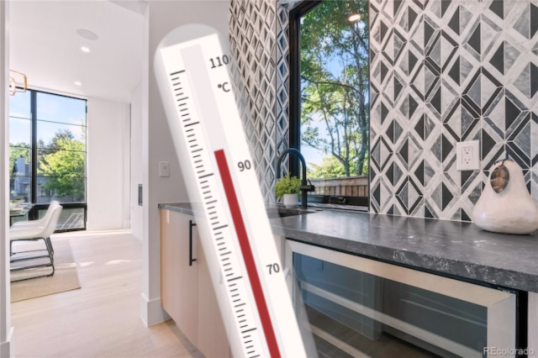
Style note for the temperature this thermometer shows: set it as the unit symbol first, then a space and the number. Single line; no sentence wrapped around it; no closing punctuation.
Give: °C 94
